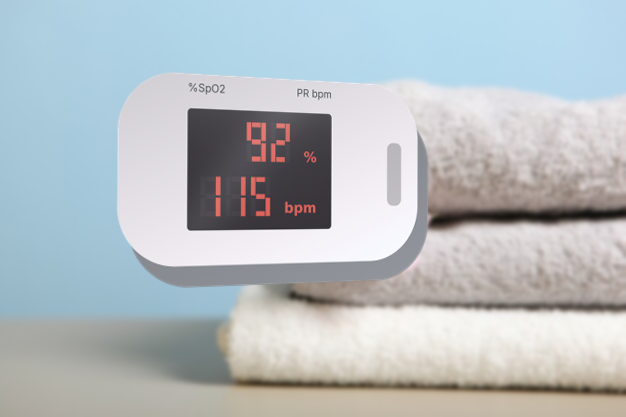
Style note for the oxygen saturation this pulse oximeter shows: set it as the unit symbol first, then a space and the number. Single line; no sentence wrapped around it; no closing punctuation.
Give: % 92
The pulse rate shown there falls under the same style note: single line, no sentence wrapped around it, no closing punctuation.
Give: bpm 115
